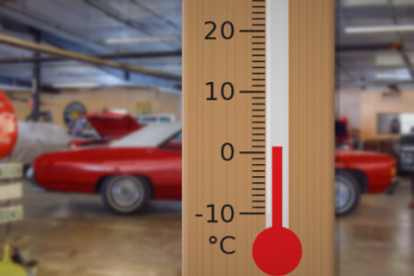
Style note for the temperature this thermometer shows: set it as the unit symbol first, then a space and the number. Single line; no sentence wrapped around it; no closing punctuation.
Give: °C 1
